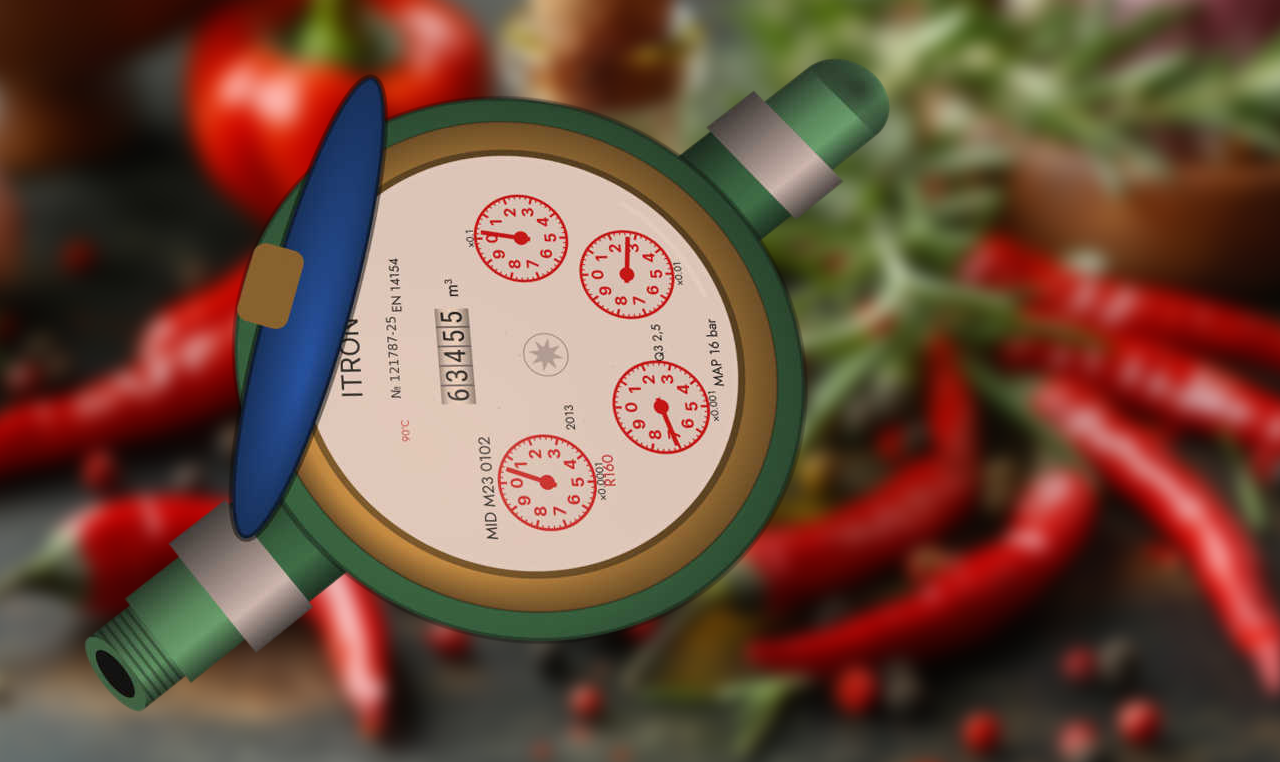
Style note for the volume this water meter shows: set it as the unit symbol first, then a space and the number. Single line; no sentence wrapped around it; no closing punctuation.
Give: m³ 63455.0270
